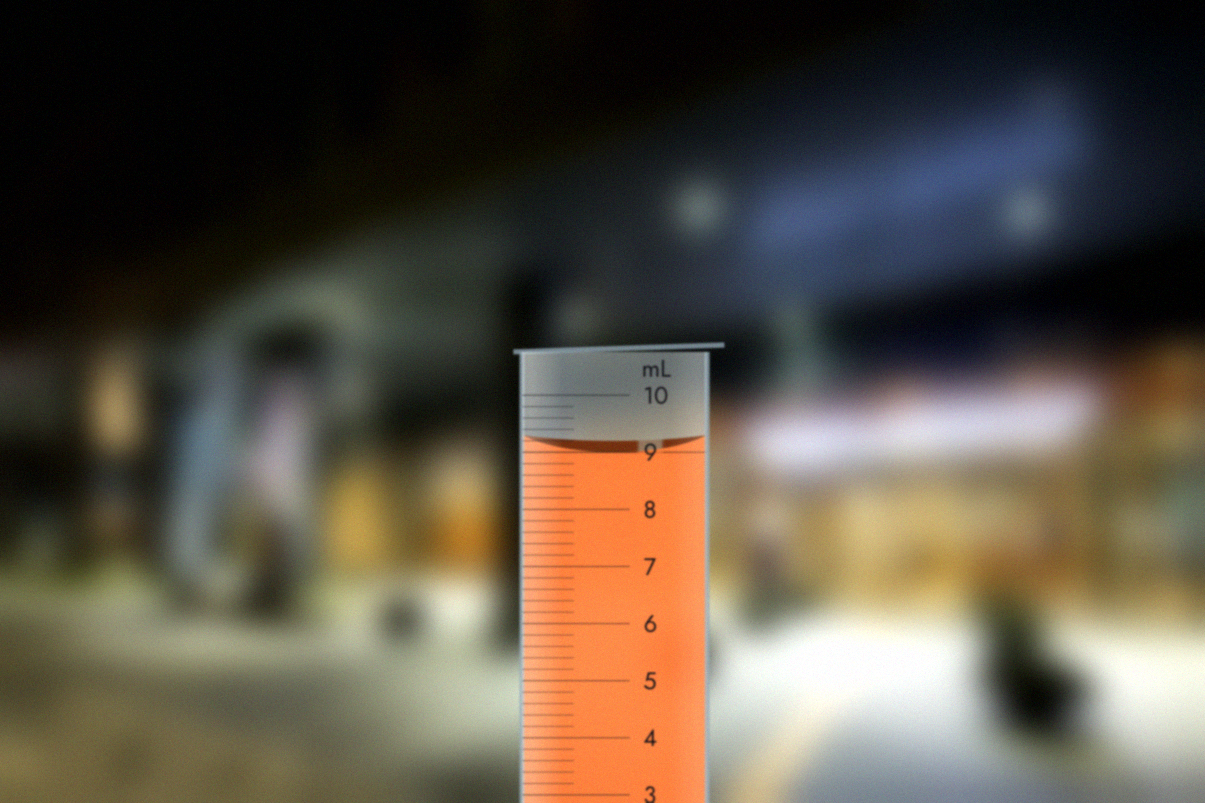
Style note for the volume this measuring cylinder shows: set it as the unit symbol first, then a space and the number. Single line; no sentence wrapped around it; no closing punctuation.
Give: mL 9
